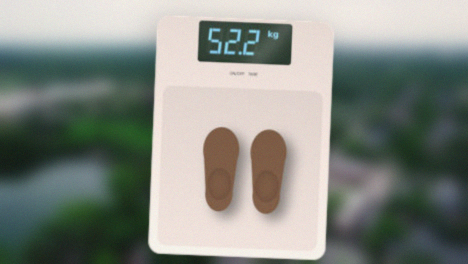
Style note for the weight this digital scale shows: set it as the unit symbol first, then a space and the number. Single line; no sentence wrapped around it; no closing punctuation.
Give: kg 52.2
